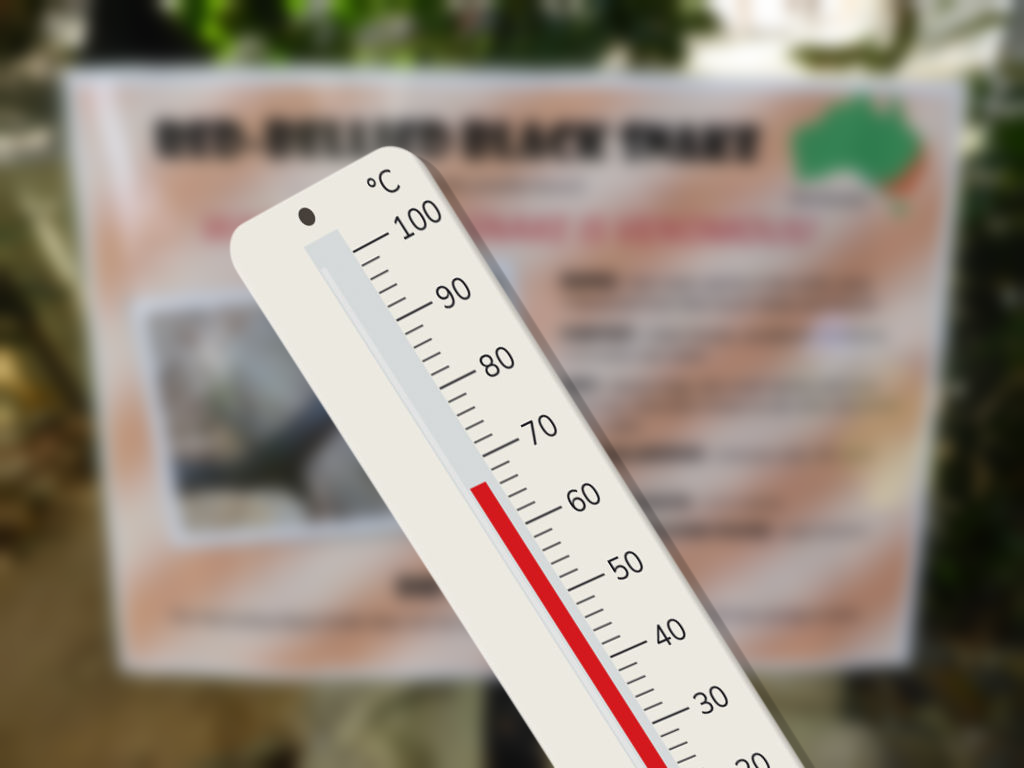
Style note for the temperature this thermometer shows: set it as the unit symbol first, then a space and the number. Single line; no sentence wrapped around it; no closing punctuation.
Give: °C 67
